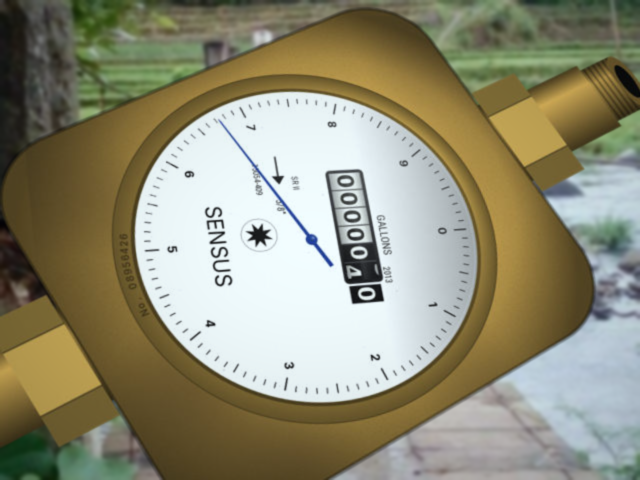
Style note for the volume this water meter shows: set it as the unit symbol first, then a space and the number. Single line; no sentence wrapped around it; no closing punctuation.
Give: gal 36.7
